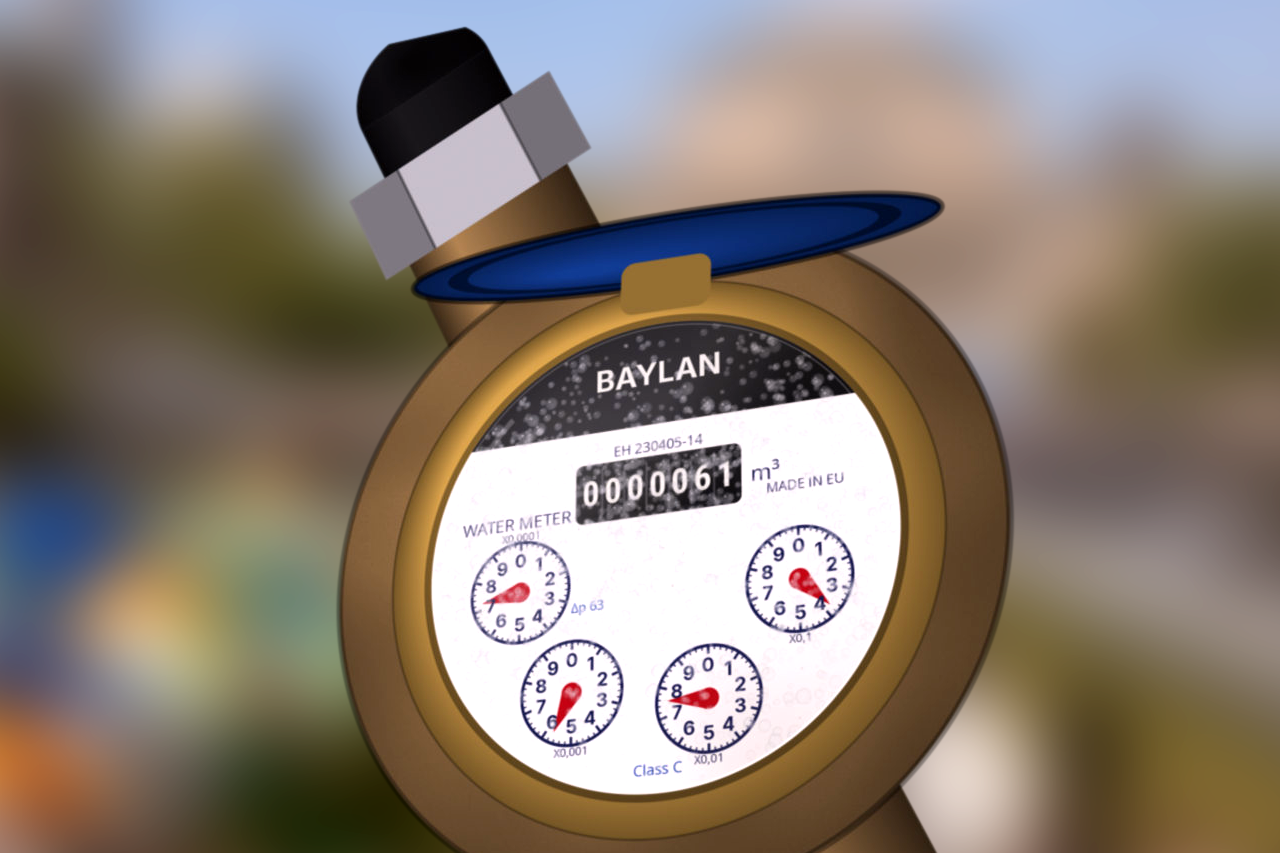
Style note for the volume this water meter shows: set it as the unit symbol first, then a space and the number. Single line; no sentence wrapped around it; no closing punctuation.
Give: m³ 61.3757
